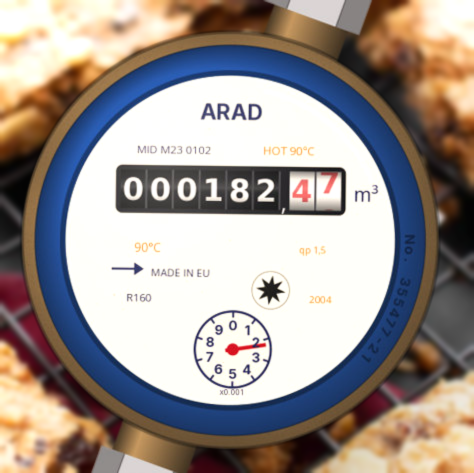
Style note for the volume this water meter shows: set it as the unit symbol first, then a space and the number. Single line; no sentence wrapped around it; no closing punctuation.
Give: m³ 182.472
